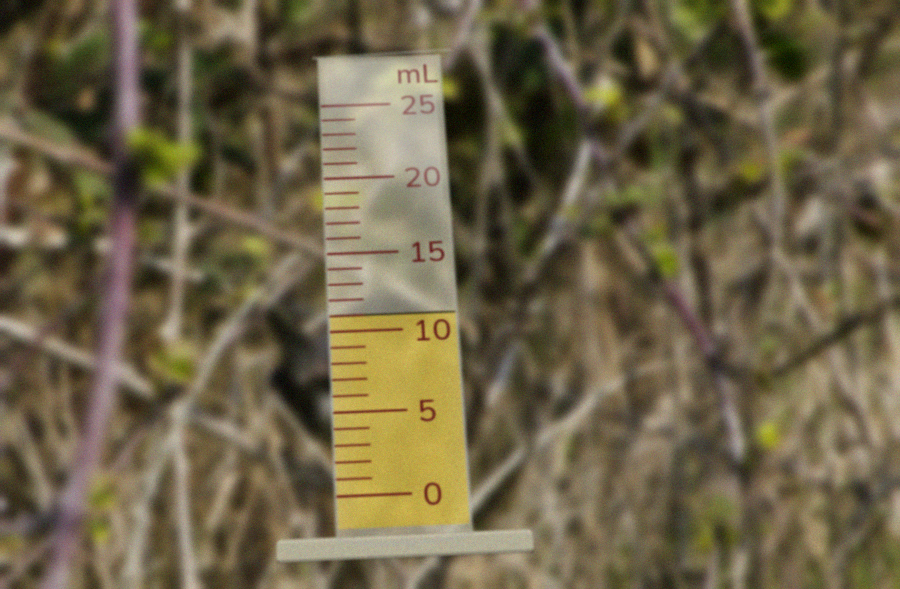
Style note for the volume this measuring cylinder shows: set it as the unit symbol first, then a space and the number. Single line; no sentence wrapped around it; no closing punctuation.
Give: mL 11
